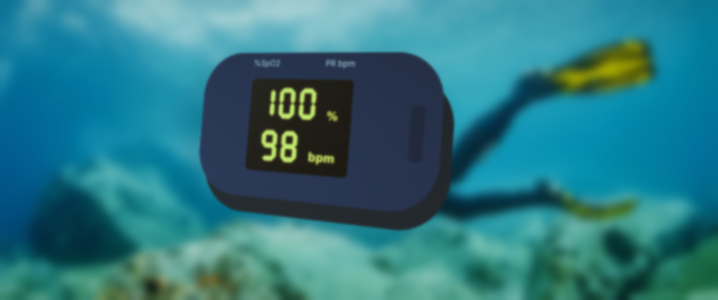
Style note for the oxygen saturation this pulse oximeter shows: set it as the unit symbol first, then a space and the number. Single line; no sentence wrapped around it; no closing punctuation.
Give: % 100
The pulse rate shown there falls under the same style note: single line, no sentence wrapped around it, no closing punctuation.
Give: bpm 98
